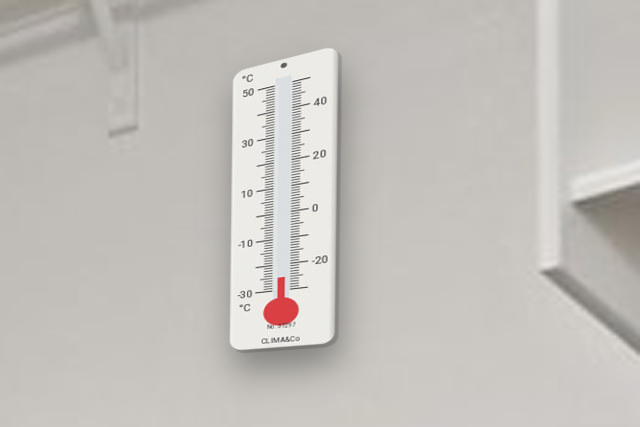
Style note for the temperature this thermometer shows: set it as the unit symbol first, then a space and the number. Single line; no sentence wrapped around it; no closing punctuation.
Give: °C -25
